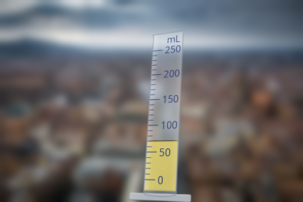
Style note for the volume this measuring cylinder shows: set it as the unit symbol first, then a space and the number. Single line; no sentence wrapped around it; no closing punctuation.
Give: mL 70
